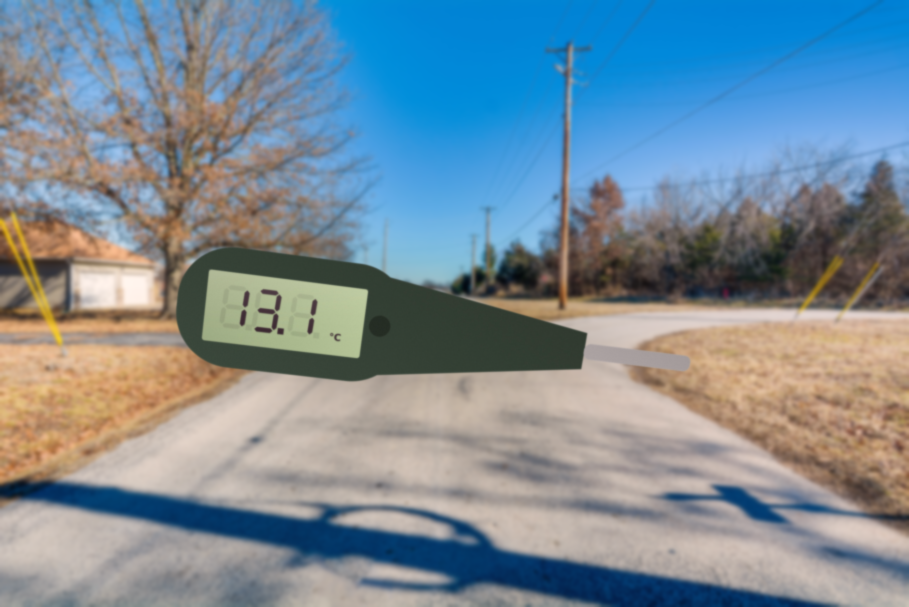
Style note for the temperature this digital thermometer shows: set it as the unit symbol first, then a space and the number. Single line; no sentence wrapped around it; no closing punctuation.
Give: °C 13.1
